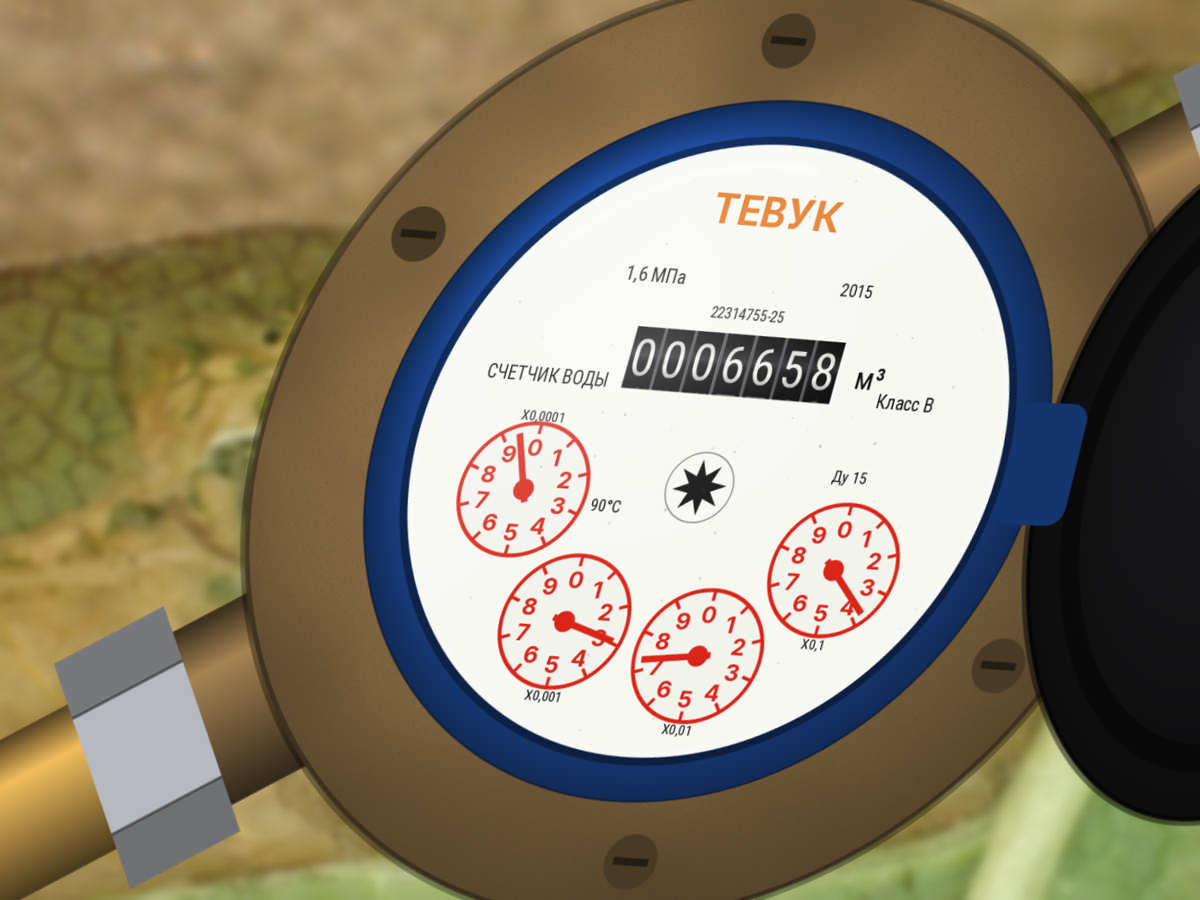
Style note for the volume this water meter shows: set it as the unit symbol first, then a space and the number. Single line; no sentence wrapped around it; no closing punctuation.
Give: m³ 6658.3729
